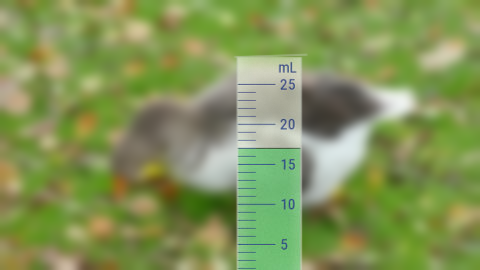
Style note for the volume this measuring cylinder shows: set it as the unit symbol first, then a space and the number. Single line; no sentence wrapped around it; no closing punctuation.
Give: mL 17
